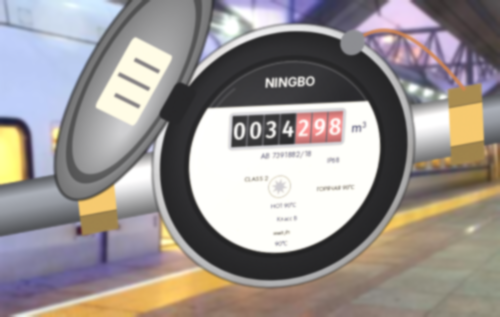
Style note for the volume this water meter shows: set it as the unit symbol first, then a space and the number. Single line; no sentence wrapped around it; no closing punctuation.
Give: m³ 34.298
